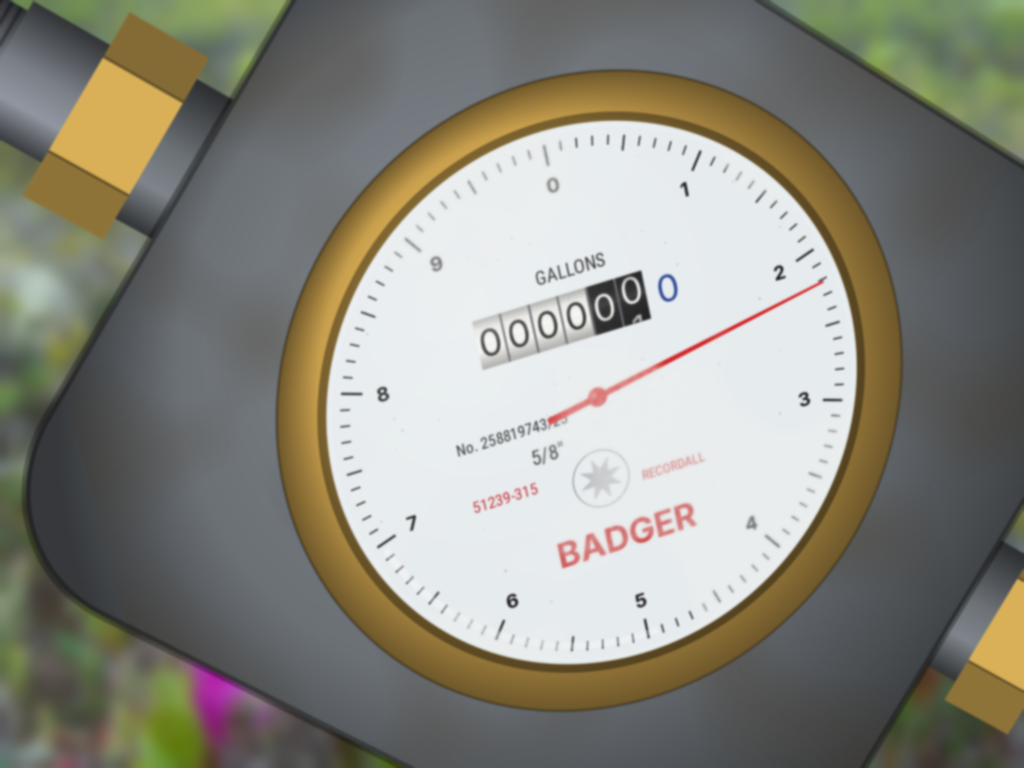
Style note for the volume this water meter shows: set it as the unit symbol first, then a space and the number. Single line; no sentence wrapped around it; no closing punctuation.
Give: gal 2.2
